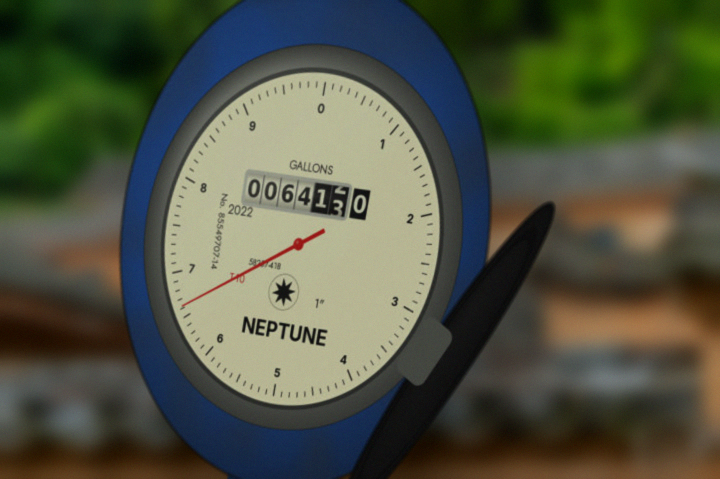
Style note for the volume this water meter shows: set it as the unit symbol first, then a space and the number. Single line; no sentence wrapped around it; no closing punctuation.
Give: gal 64126.6
